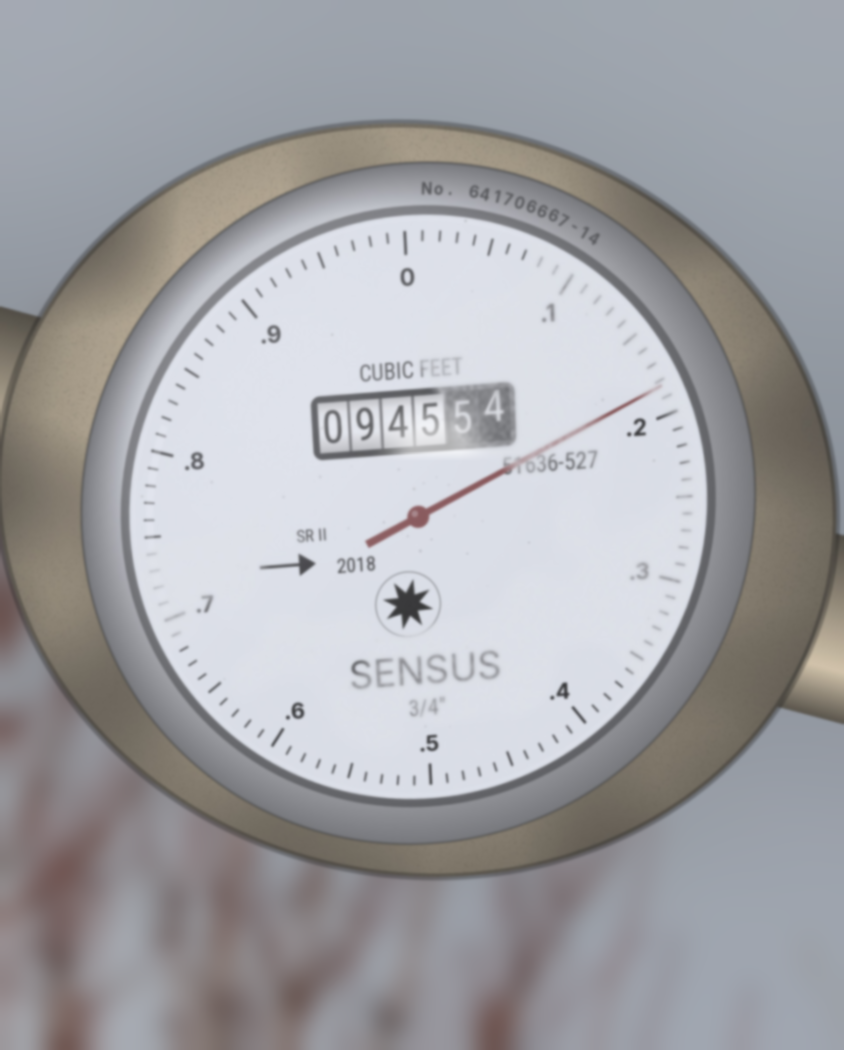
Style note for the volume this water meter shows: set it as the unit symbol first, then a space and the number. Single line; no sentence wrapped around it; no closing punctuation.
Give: ft³ 94554.18
